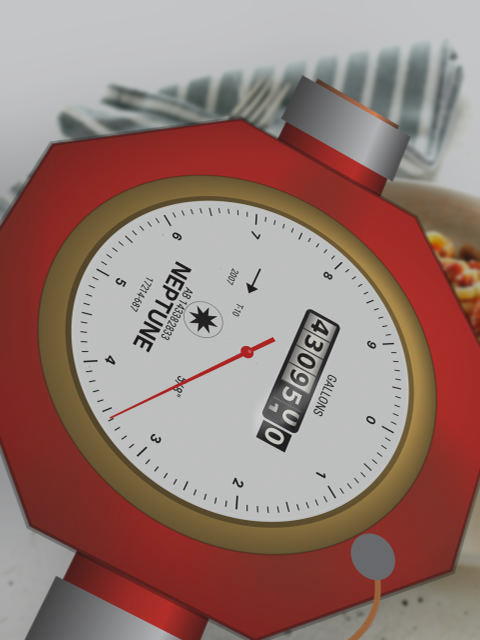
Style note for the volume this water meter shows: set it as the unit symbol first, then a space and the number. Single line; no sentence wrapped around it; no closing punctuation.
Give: gal 4309503.4
